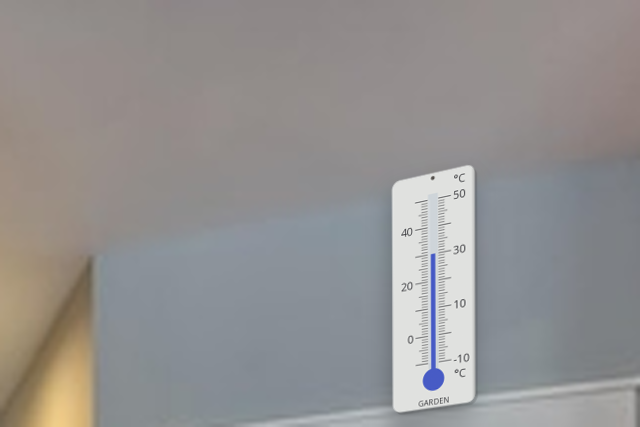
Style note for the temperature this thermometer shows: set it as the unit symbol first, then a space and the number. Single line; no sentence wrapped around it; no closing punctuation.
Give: °C 30
